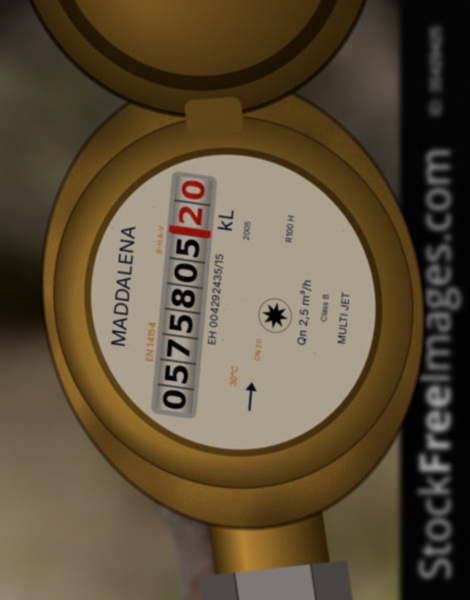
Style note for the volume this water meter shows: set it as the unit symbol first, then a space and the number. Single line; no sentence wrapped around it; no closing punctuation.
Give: kL 575805.20
